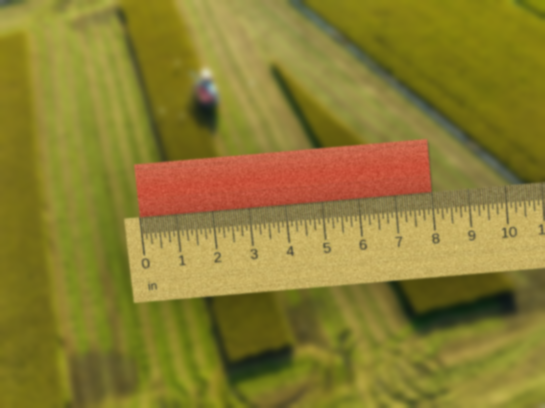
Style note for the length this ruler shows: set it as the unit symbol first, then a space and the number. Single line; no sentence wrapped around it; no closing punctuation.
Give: in 8
